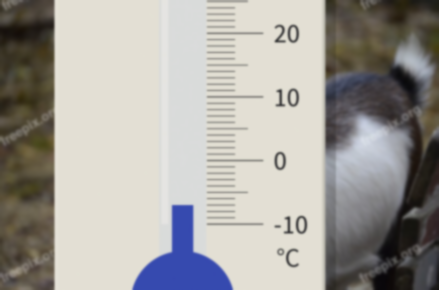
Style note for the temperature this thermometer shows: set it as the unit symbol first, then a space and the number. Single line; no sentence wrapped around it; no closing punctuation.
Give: °C -7
